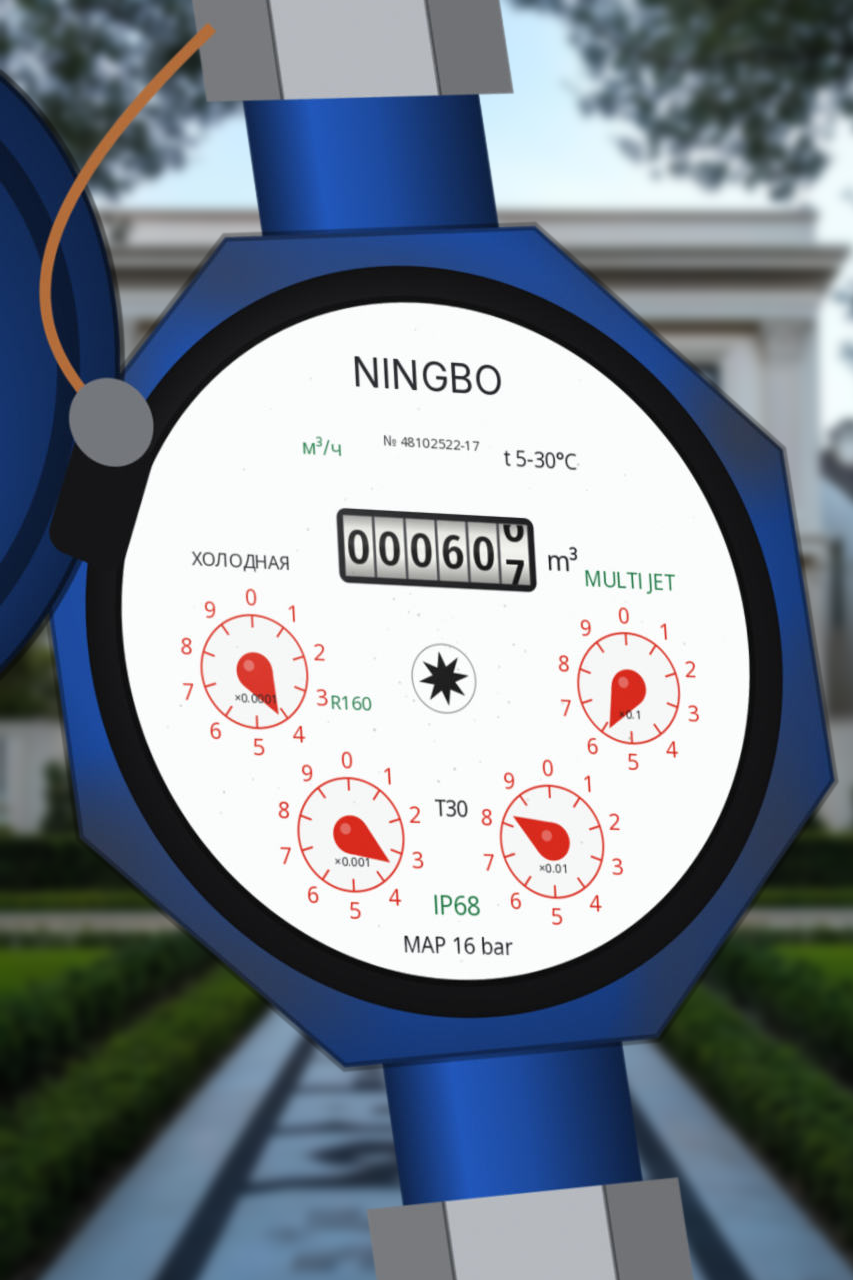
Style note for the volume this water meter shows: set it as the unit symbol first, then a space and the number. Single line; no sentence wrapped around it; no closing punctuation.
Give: m³ 606.5834
